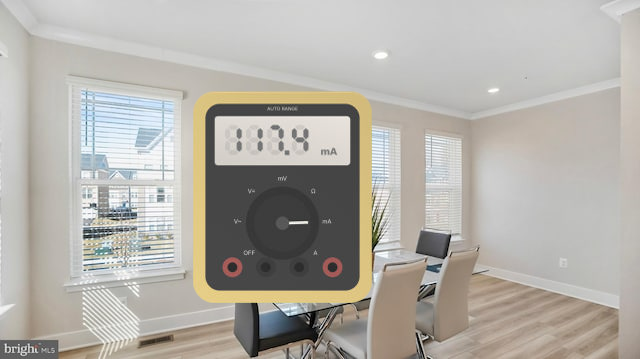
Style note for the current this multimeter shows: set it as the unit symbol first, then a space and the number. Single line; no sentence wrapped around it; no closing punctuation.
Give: mA 117.4
